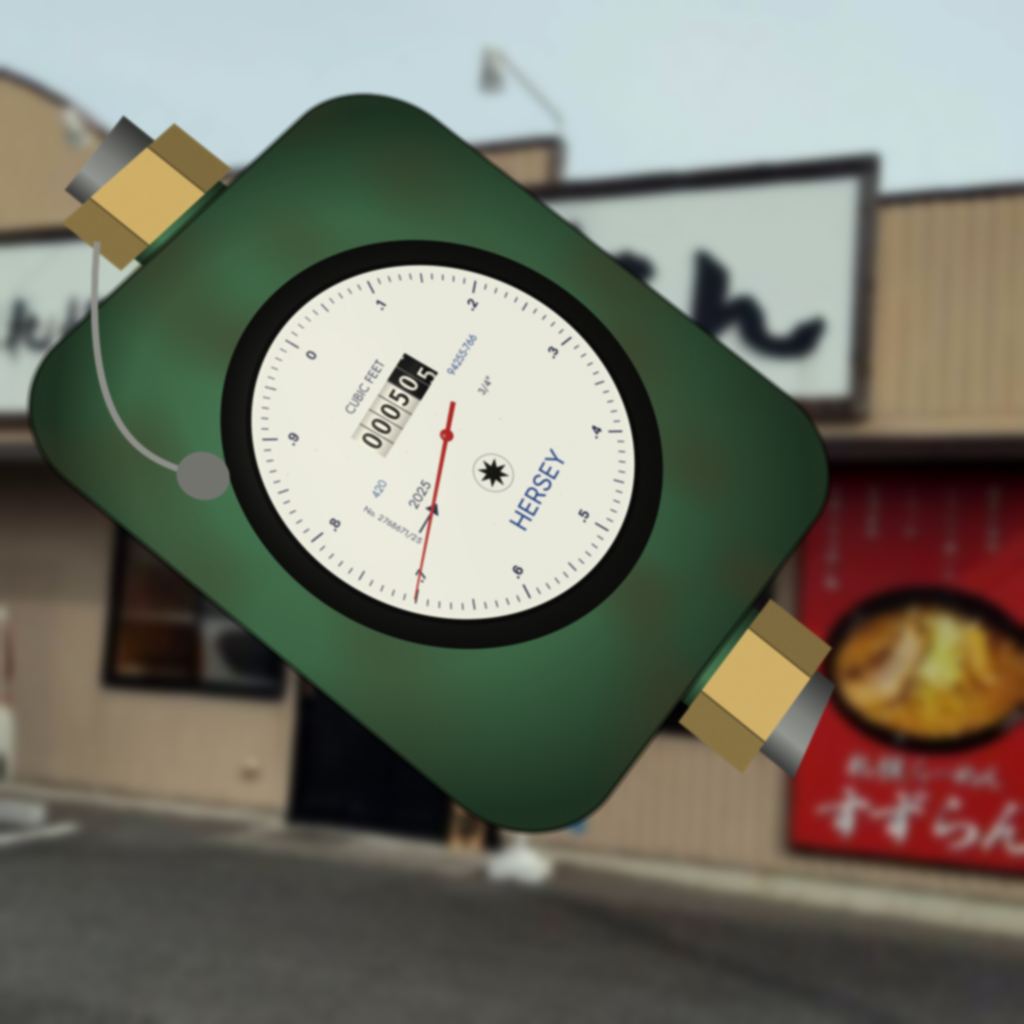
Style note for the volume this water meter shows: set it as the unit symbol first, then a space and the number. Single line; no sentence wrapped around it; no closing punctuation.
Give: ft³ 504.70
